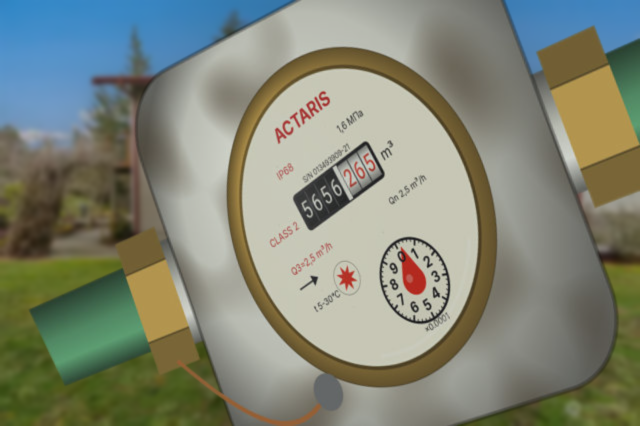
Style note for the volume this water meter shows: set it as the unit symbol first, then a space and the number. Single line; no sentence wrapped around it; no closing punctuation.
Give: m³ 5656.2650
